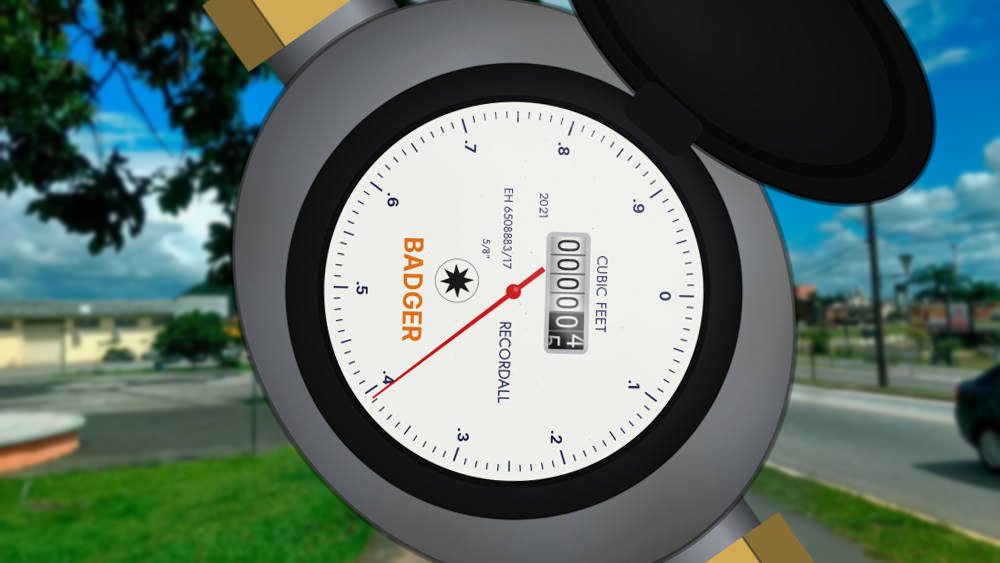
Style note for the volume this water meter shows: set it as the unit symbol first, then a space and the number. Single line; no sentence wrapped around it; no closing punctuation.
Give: ft³ 4.39
